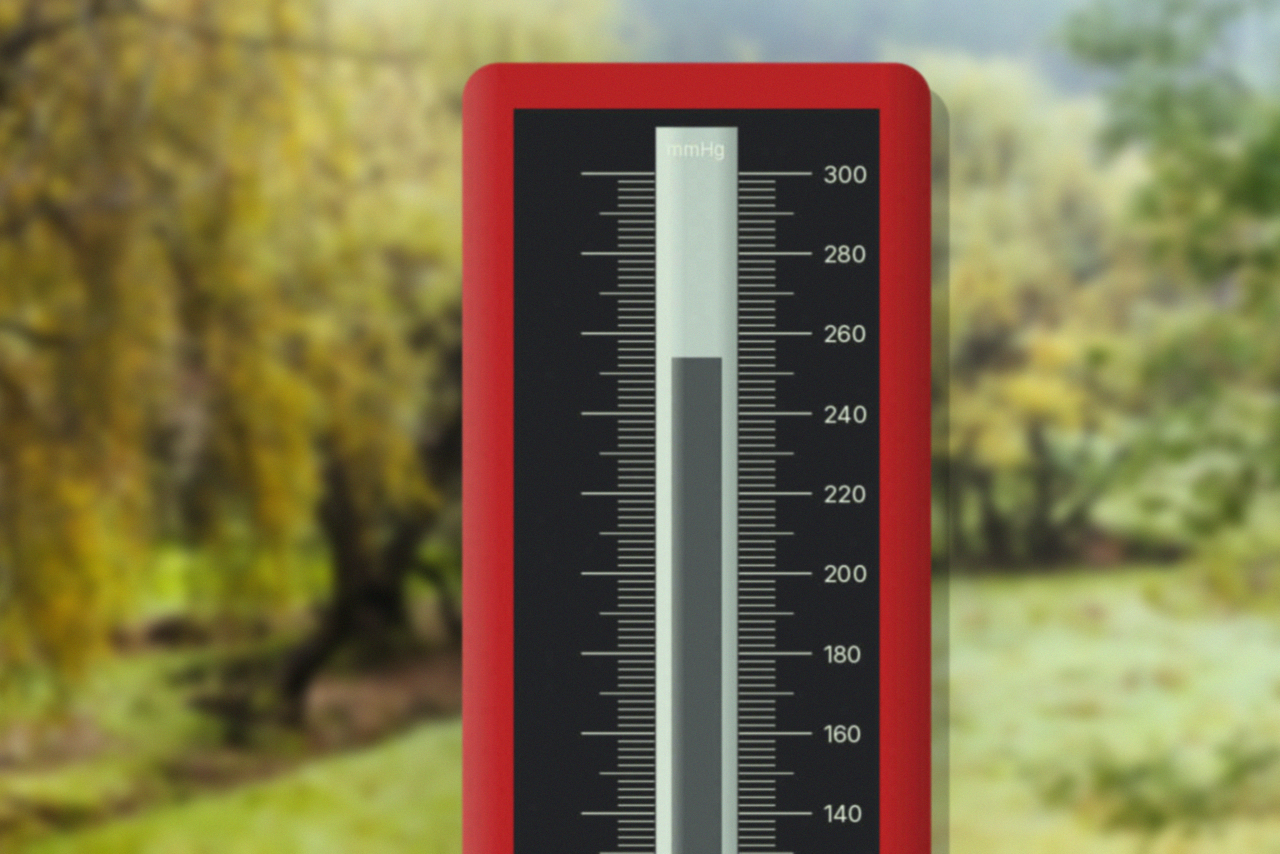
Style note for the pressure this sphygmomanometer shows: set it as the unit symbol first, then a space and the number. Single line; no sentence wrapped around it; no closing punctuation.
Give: mmHg 254
